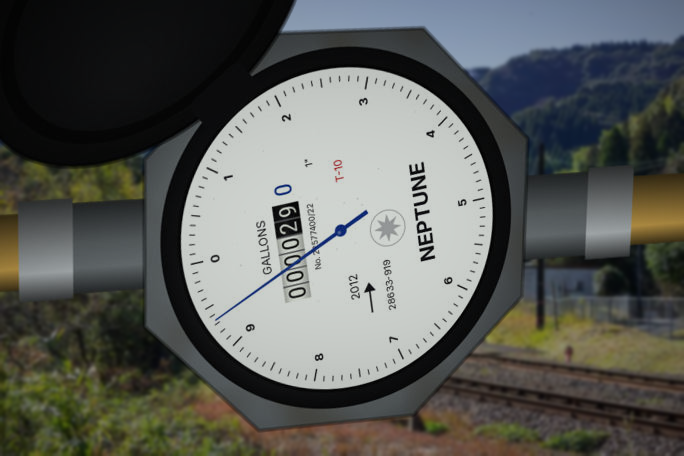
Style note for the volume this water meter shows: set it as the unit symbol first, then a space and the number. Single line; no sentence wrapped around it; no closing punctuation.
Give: gal 289.3
